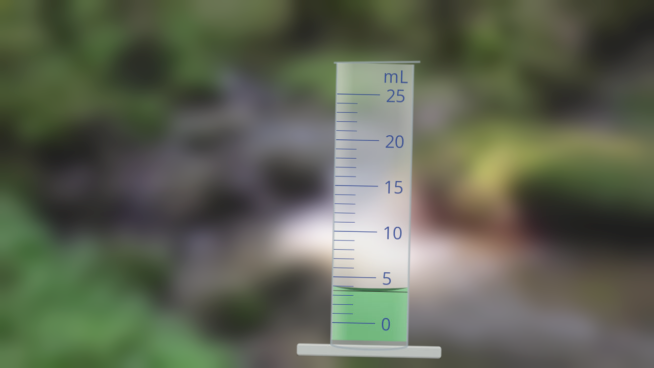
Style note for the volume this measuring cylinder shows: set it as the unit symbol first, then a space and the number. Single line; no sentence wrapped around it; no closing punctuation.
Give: mL 3.5
